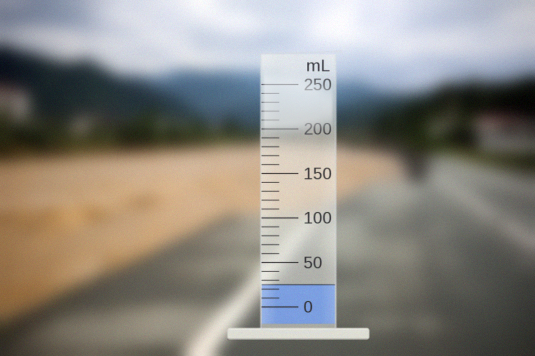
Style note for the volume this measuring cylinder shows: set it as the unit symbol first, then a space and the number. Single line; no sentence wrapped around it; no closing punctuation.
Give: mL 25
